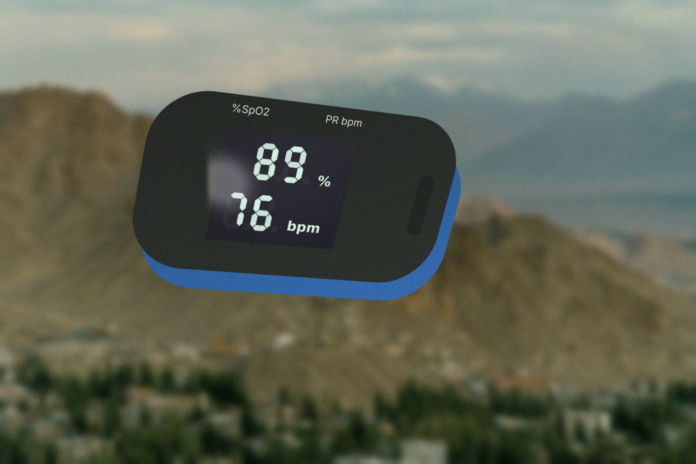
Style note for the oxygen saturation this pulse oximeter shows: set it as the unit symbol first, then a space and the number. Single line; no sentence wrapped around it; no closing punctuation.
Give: % 89
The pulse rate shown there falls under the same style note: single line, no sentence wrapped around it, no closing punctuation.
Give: bpm 76
